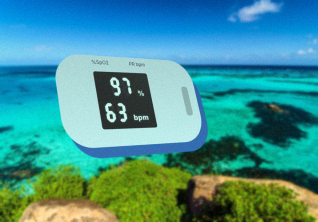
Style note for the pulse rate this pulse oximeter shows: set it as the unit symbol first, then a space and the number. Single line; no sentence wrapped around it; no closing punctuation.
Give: bpm 63
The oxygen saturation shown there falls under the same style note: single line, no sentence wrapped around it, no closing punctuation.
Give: % 97
